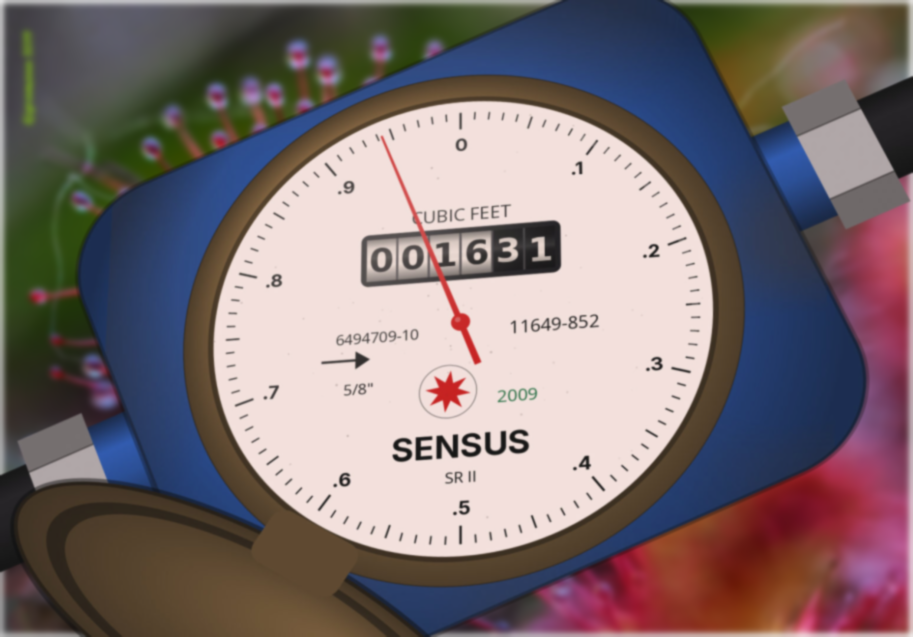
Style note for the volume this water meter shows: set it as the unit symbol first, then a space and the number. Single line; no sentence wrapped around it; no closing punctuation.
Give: ft³ 1630.94
